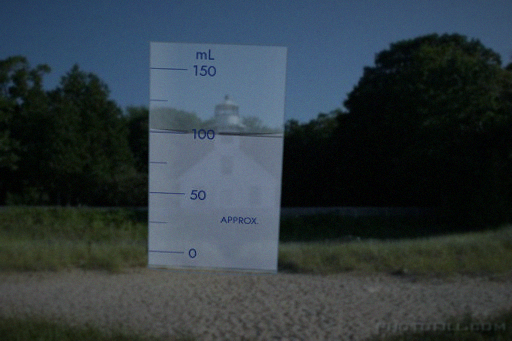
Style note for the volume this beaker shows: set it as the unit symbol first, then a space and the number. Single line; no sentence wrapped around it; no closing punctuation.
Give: mL 100
